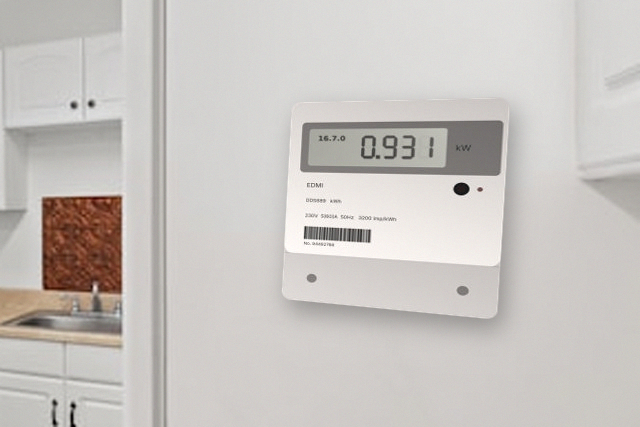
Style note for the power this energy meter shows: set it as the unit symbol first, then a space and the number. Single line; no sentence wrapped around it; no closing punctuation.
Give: kW 0.931
